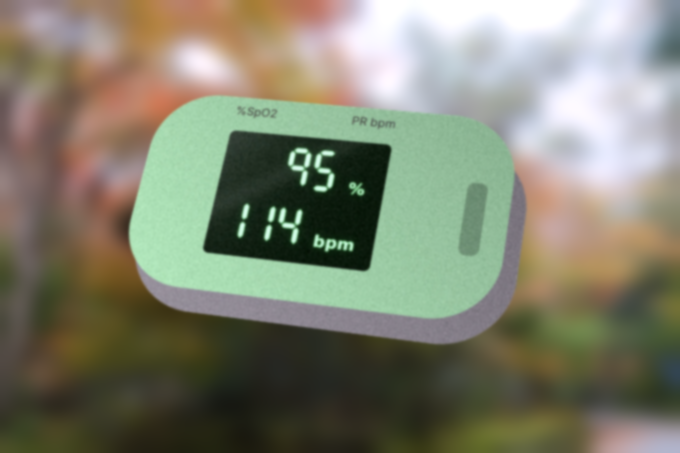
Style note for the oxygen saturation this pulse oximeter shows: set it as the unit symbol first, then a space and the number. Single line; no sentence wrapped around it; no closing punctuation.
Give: % 95
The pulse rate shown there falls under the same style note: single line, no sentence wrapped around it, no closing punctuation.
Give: bpm 114
